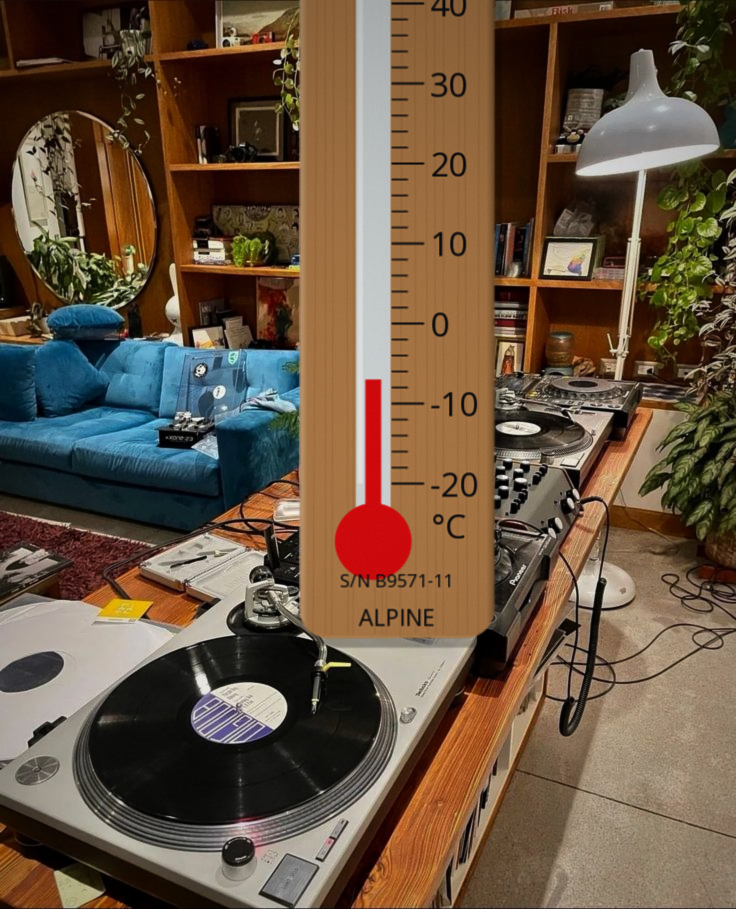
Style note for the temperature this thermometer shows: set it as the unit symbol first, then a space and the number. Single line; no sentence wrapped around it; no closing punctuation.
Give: °C -7
